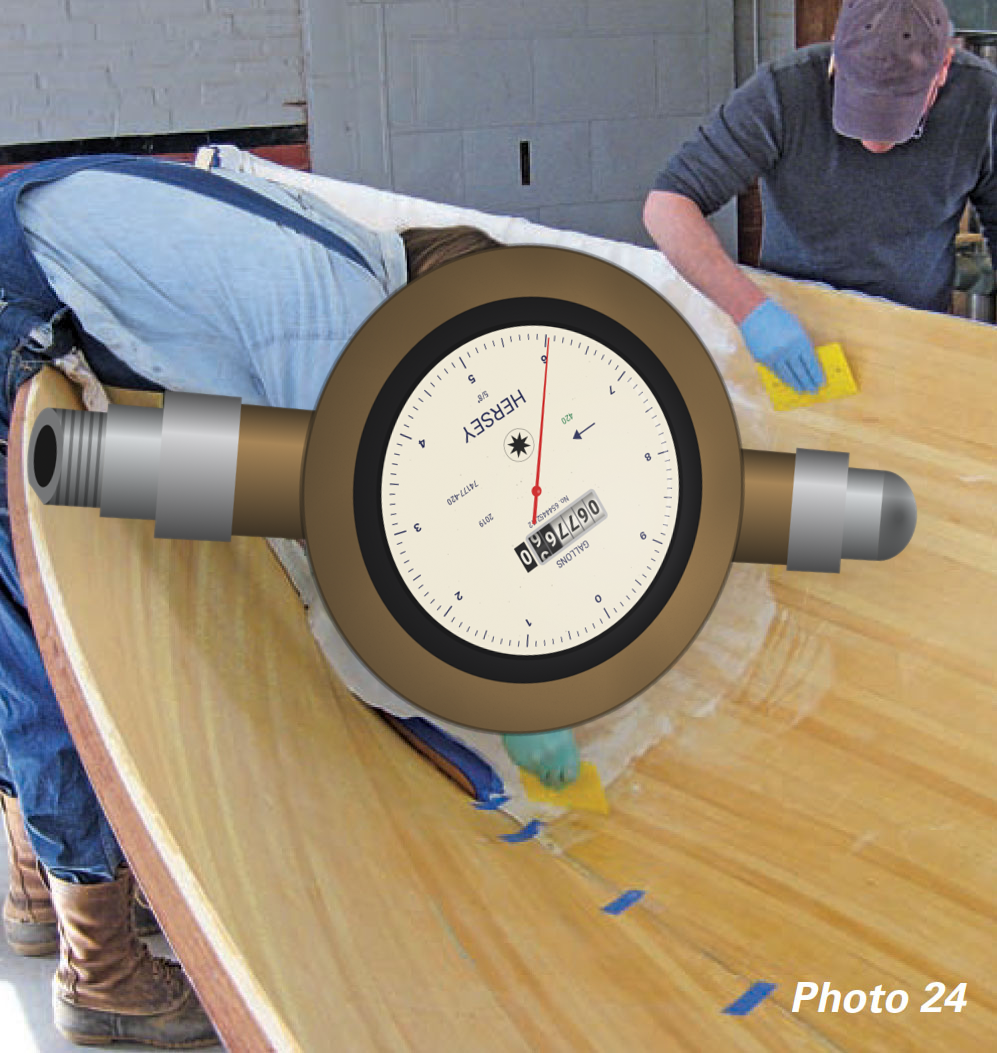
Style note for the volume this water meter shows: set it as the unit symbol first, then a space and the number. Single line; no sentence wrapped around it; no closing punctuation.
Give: gal 677656.0
